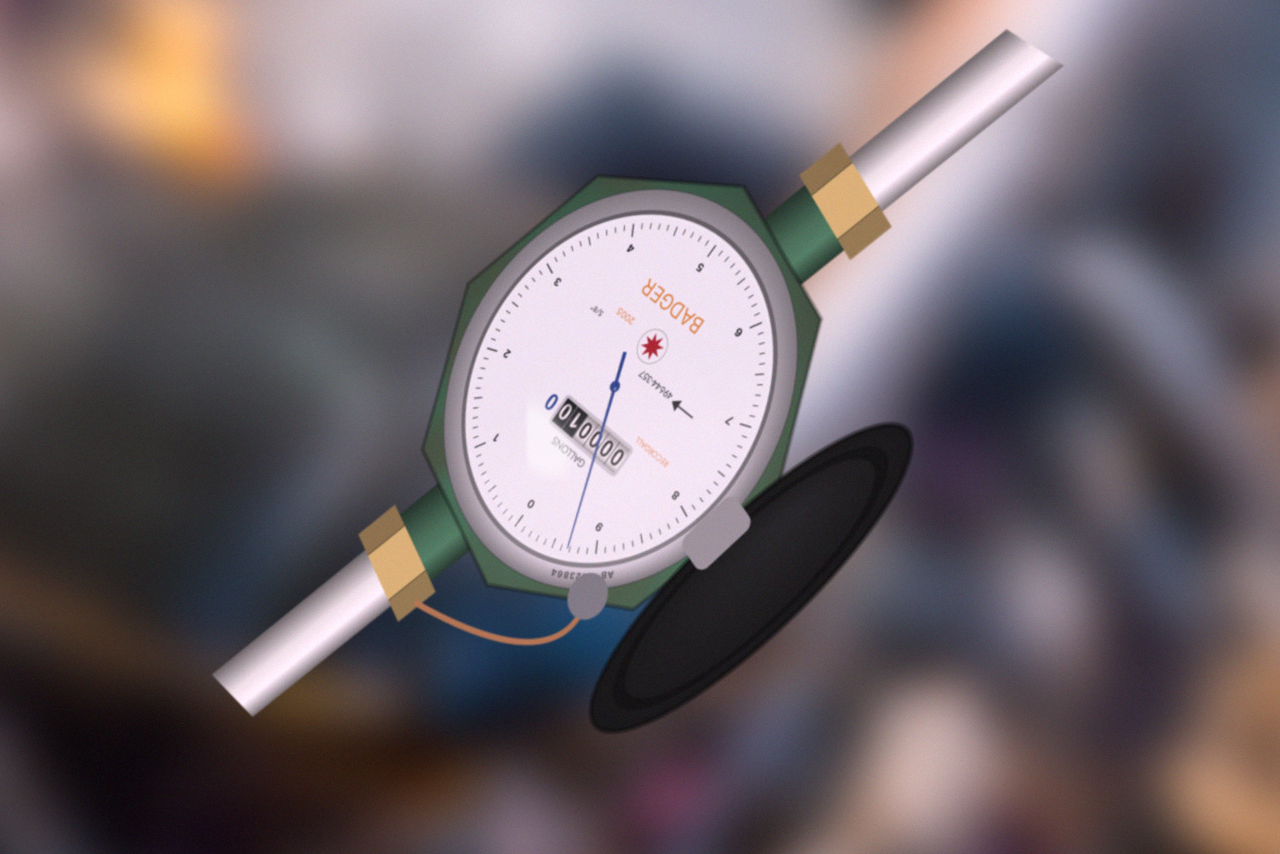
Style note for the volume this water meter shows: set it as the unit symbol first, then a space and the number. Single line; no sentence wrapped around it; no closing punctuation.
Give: gal 99.3
